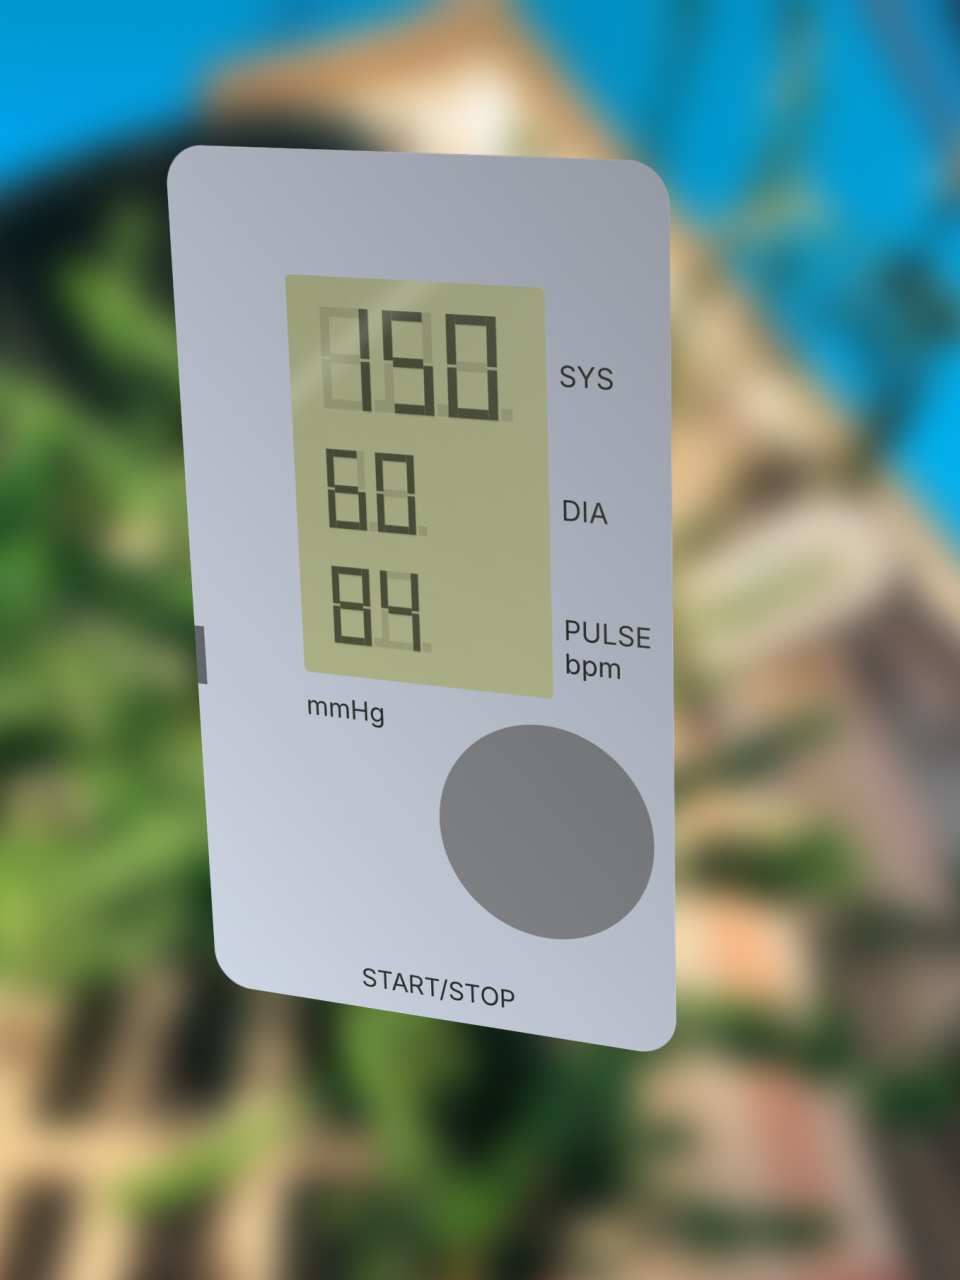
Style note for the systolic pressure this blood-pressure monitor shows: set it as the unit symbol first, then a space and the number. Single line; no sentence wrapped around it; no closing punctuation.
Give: mmHg 150
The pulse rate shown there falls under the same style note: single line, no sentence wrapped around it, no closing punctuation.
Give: bpm 84
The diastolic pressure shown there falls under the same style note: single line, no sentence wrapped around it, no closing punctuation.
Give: mmHg 60
